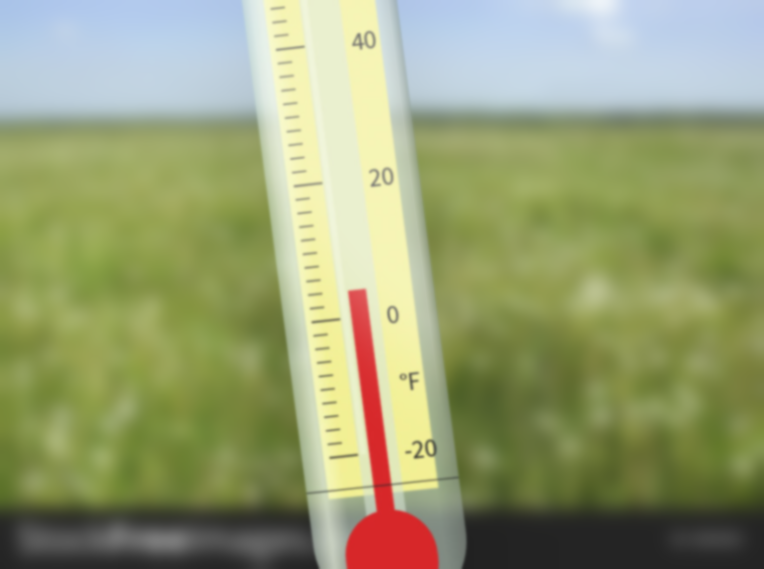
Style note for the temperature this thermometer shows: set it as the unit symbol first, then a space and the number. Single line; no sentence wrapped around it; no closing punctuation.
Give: °F 4
